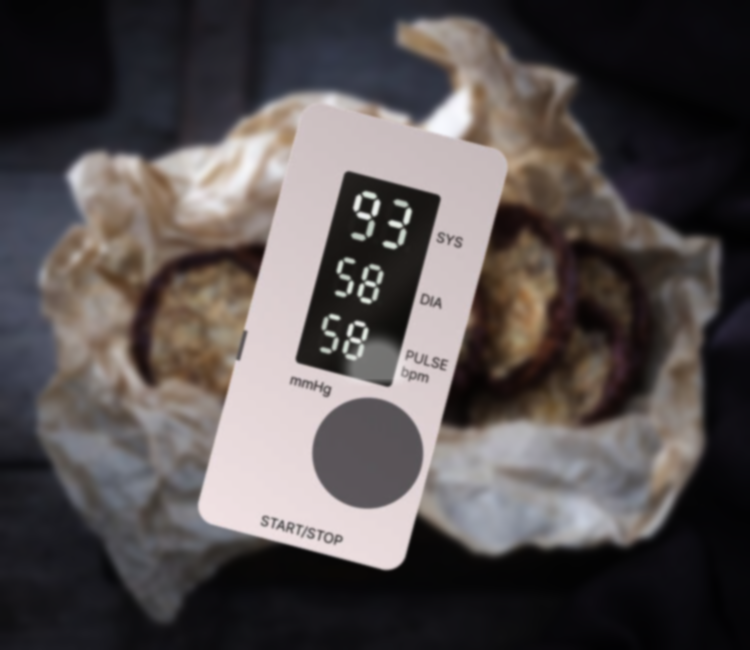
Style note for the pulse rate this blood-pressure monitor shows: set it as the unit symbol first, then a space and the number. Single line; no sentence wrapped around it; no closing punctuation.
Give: bpm 58
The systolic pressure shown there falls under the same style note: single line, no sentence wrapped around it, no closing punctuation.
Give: mmHg 93
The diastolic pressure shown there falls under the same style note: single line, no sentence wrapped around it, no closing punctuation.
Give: mmHg 58
